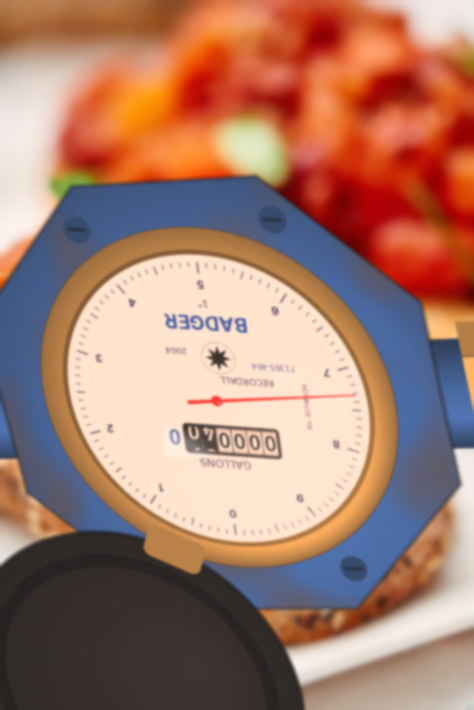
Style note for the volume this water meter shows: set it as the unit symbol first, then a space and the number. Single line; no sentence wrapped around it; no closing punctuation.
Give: gal 397.3
